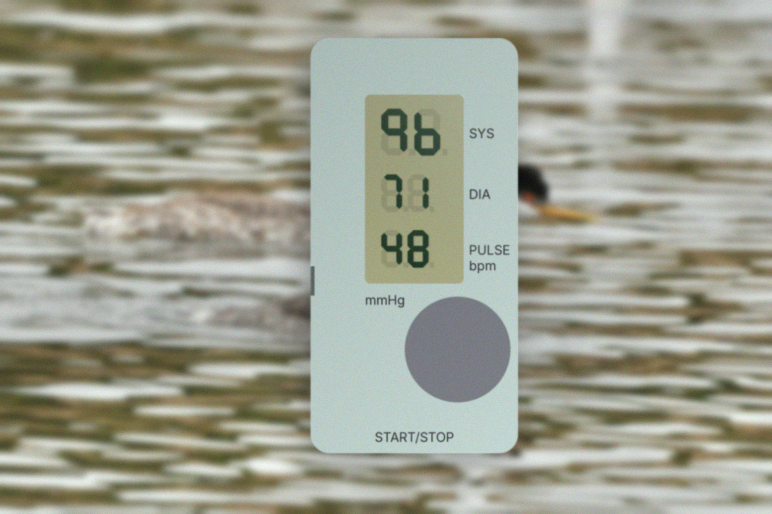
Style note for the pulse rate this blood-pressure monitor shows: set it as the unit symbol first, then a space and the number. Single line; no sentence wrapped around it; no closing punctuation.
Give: bpm 48
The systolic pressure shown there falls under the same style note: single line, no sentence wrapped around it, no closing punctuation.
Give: mmHg 96
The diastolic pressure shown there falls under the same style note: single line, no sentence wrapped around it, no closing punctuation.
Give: mmHg 71
